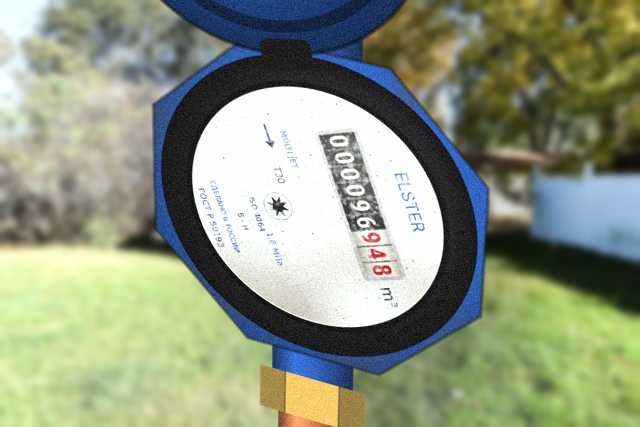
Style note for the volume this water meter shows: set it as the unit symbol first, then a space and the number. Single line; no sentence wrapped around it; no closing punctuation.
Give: m³ 96.948
